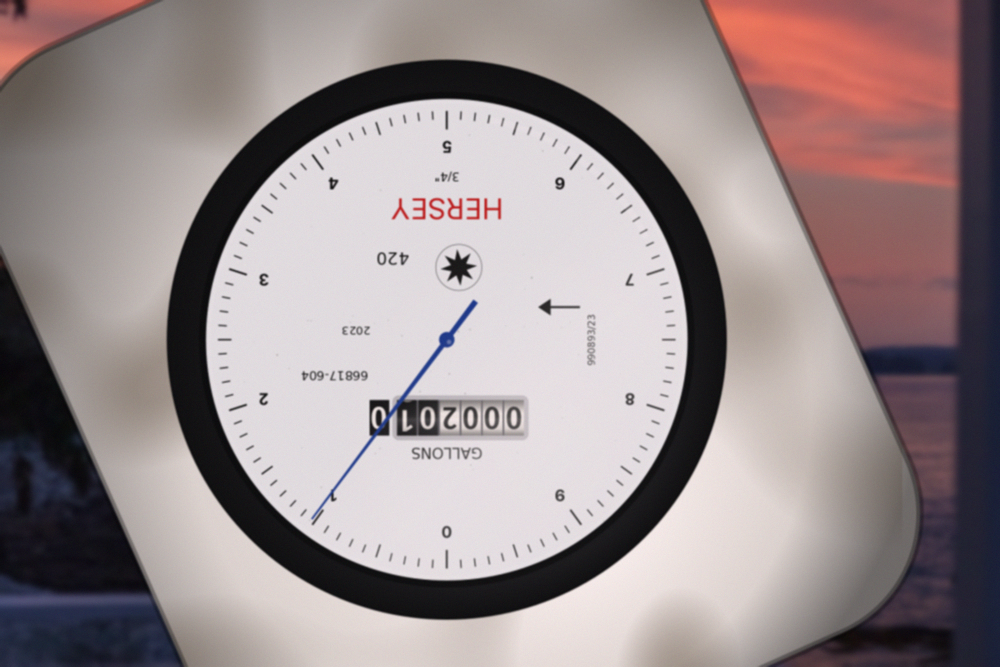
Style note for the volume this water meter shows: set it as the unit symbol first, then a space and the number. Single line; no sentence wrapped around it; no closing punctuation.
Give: gal 2011.0
